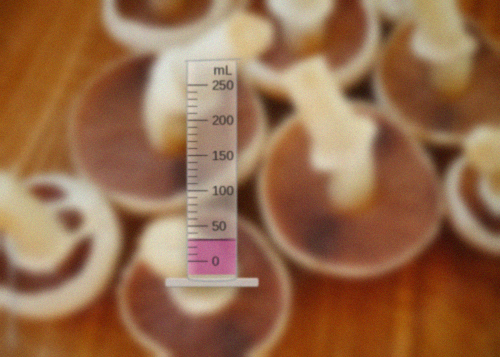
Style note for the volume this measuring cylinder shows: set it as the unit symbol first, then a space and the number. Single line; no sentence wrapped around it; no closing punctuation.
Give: mL 30
